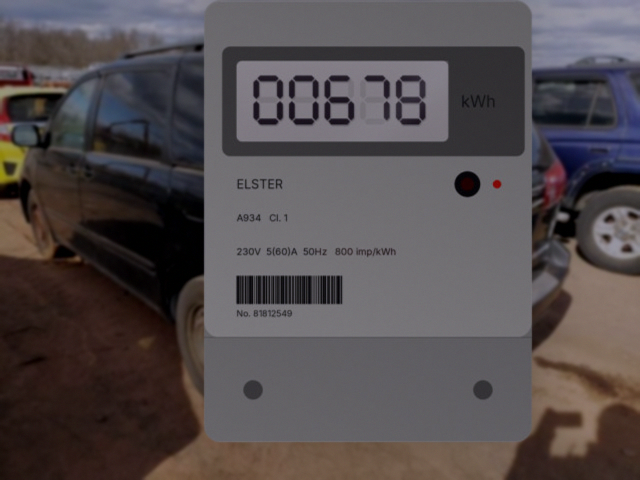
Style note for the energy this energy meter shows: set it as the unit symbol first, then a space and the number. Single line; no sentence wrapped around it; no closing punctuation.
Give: kWh 678
